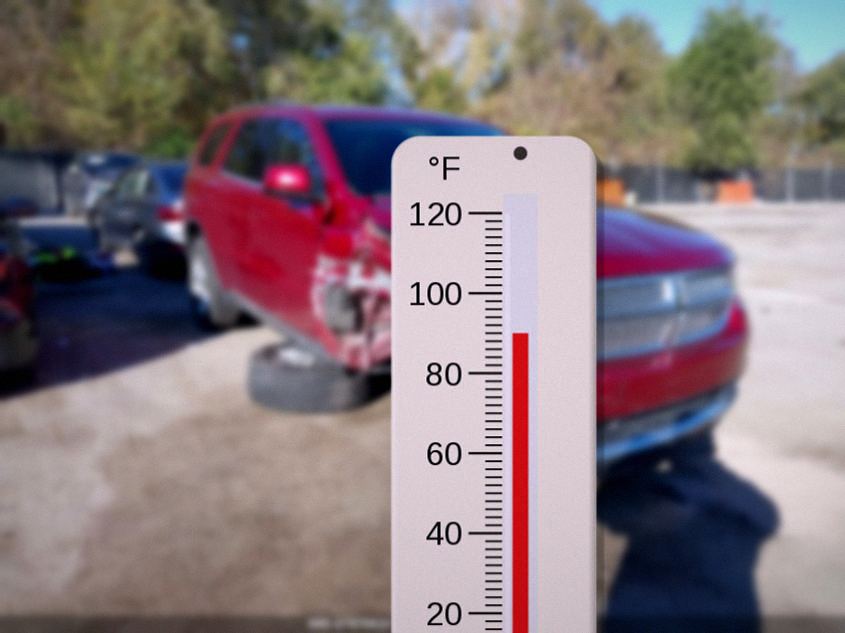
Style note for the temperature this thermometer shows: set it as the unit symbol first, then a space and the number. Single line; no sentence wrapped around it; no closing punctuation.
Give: °F 90
